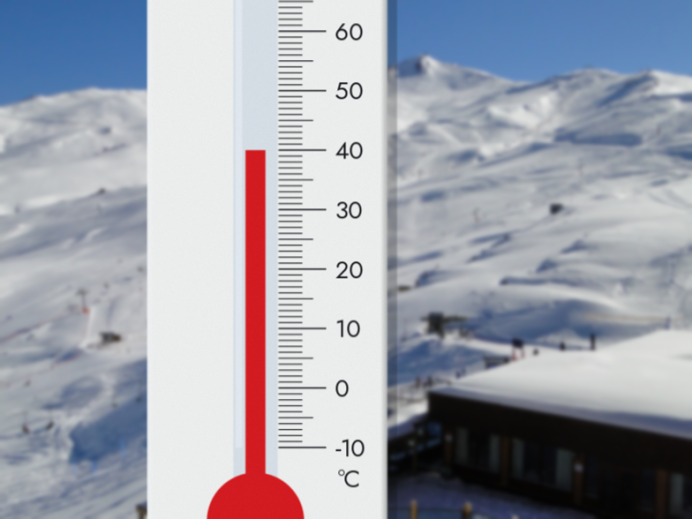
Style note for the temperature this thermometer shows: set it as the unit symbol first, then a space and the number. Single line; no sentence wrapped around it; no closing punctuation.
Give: °C 40
